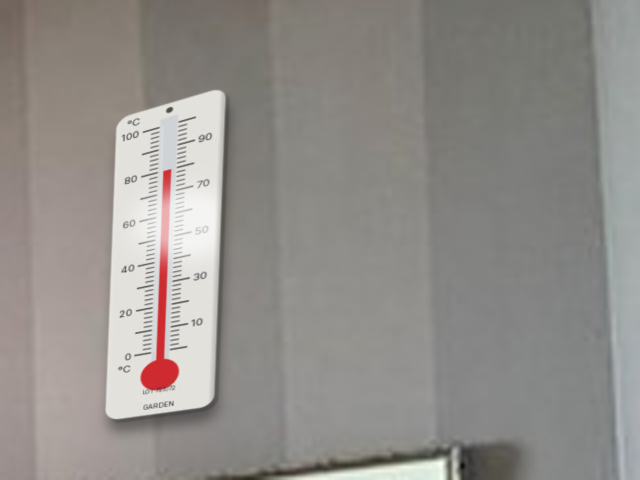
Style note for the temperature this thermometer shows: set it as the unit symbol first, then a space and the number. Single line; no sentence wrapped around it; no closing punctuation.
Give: °C 80
